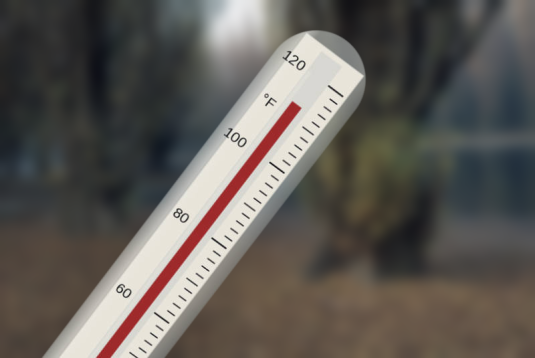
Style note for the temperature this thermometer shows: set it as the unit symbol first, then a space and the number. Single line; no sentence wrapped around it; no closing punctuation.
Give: °F 113
